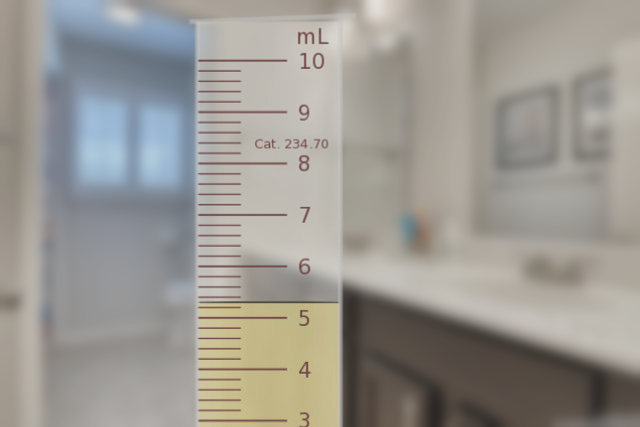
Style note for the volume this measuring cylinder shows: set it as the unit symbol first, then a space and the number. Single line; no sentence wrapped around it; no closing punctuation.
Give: mL 5.3
